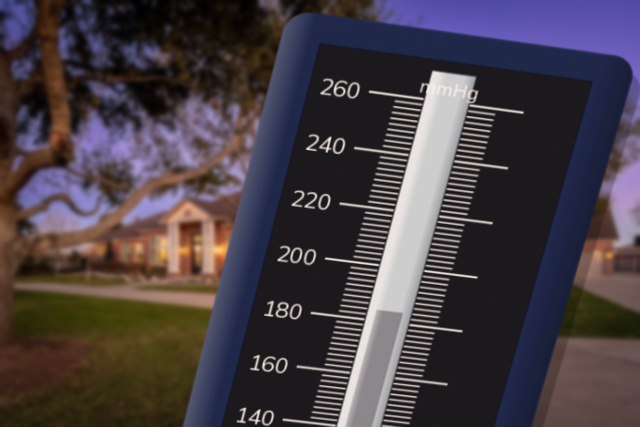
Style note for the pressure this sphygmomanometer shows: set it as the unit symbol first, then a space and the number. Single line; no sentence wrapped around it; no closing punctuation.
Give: mmHg 184
